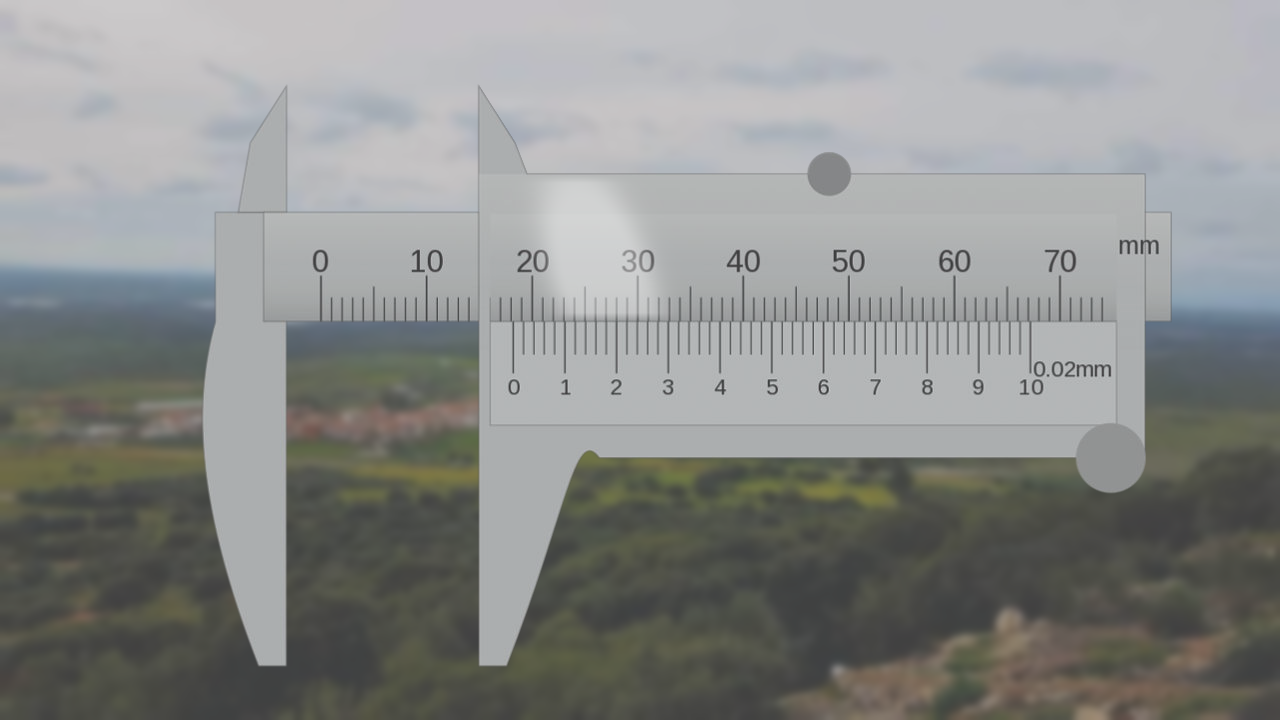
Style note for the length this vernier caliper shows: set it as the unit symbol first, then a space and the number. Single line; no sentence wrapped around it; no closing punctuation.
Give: mm 18.2
